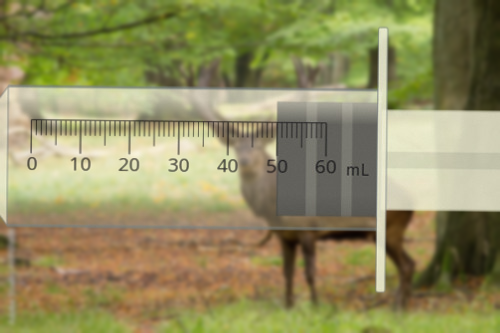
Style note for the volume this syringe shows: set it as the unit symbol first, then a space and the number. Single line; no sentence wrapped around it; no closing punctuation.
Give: mL 50
